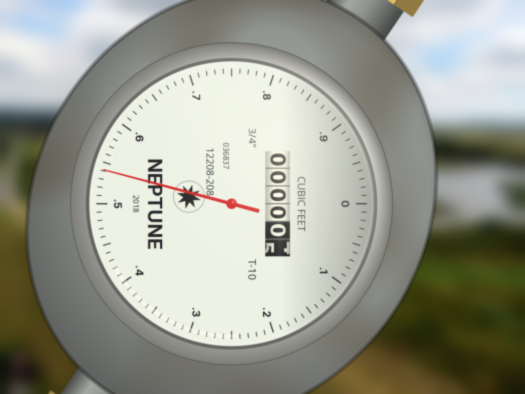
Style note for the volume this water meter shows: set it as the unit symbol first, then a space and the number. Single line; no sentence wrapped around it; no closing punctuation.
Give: ft³ 4.54
